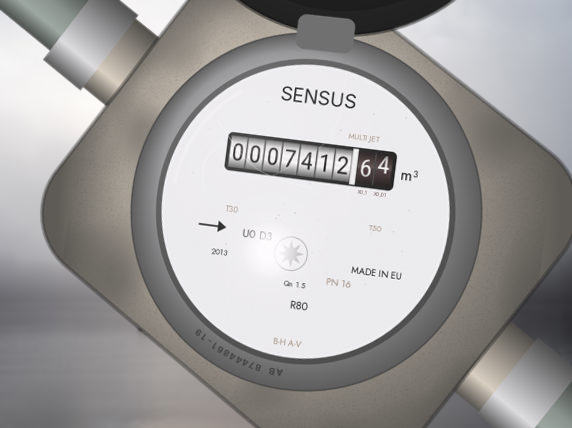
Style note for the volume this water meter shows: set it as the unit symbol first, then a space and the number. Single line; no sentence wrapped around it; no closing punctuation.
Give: m³ 7412.64
